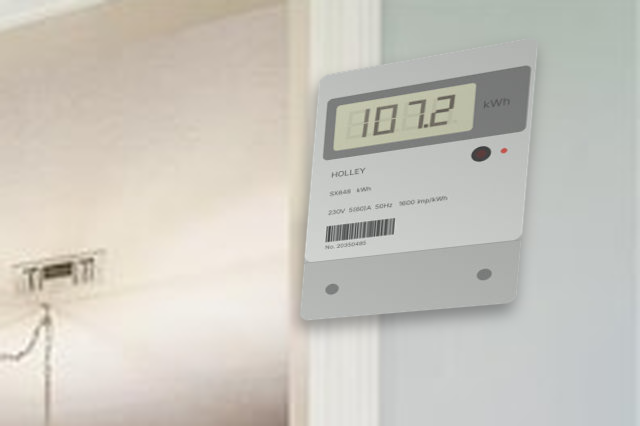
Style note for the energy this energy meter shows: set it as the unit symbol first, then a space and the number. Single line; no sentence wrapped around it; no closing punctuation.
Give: kWh 107.2
